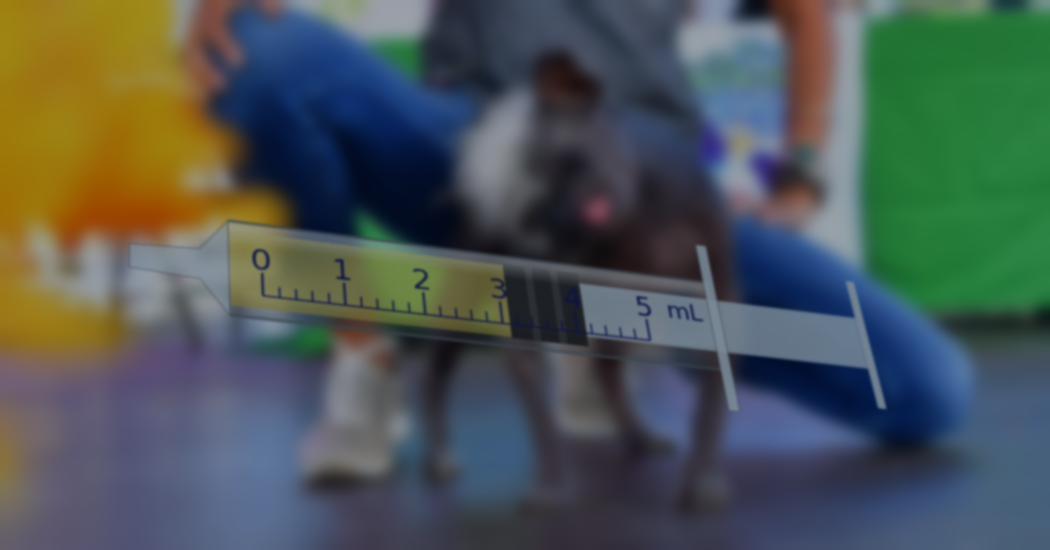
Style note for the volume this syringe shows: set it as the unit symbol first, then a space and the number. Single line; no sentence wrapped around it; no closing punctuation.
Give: mL 3.1
